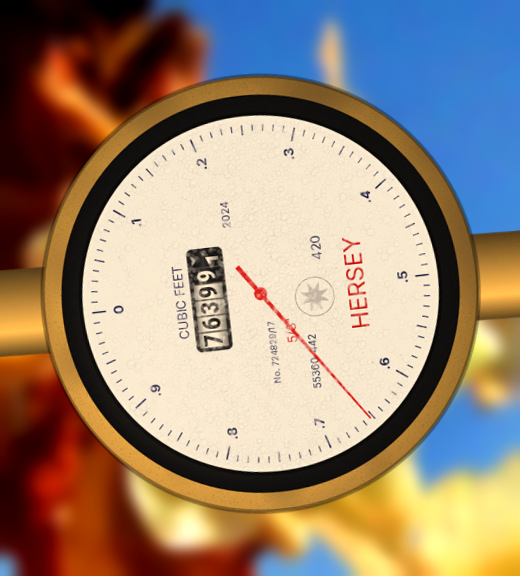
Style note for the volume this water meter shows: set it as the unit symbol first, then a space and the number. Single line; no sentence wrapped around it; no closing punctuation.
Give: ft³ 763990.65
